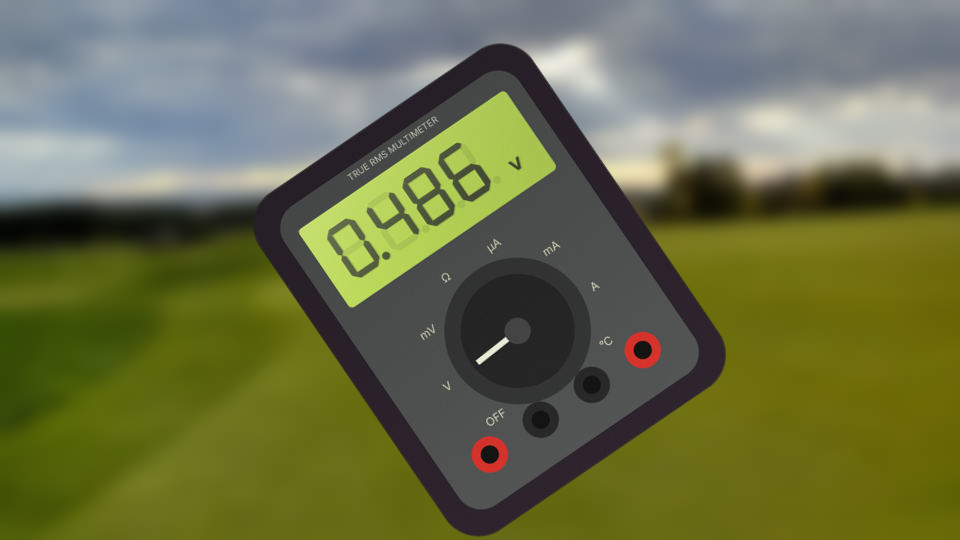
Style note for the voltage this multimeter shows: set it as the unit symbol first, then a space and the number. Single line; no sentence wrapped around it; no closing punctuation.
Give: V 0.486
